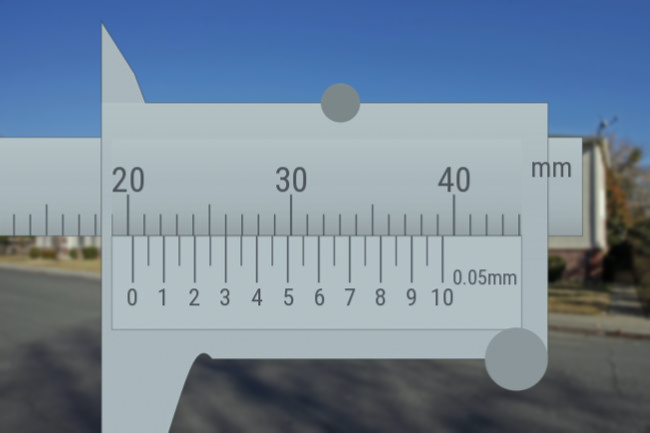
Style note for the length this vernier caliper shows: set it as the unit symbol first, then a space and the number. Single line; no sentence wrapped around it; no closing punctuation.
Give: mm 20.3
